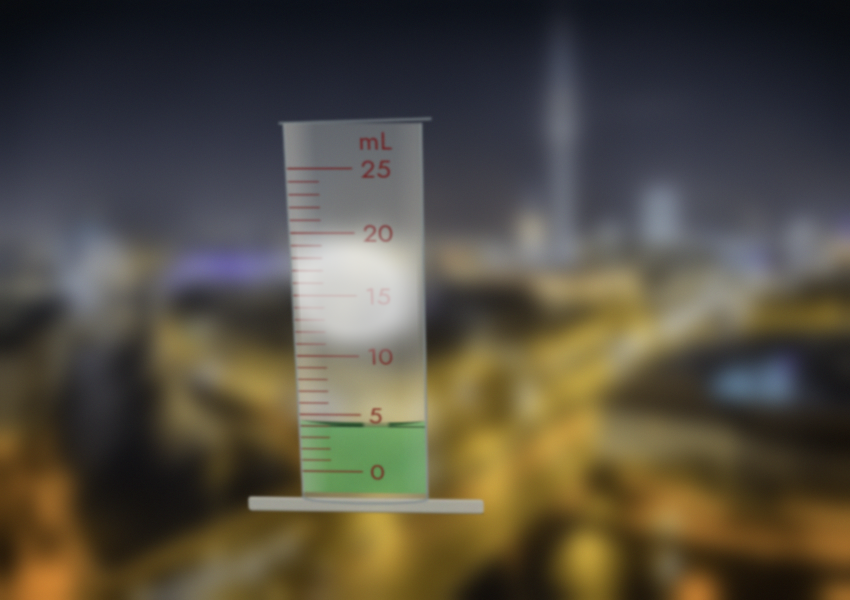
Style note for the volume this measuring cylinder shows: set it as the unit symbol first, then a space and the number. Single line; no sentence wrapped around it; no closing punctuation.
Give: mL 4
